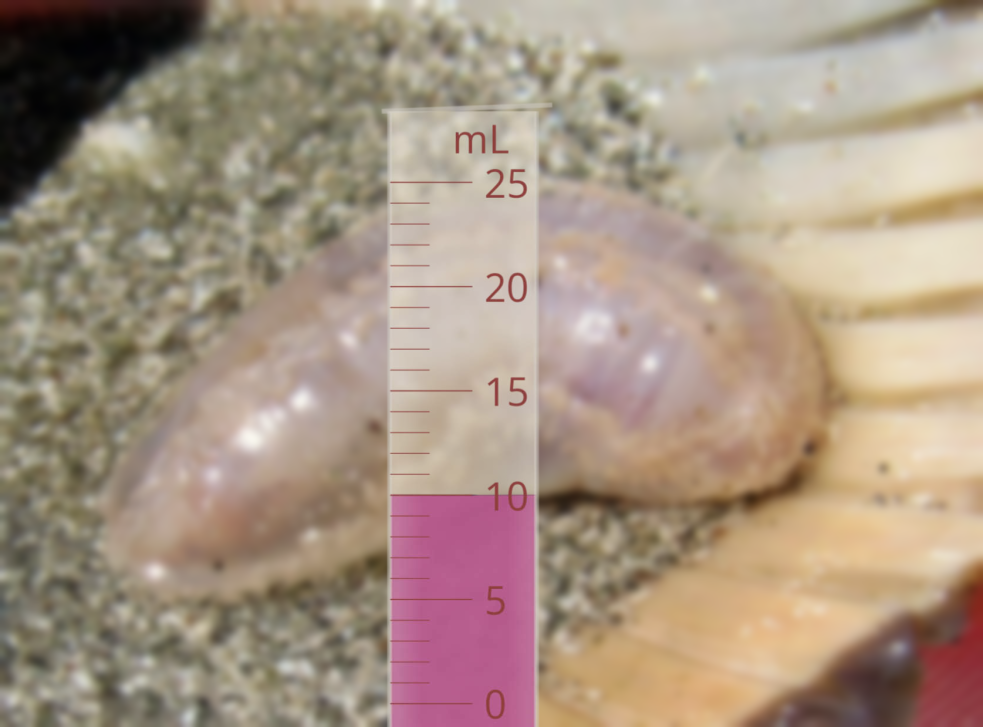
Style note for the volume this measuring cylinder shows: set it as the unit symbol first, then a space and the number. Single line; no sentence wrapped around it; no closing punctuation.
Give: mL 10
